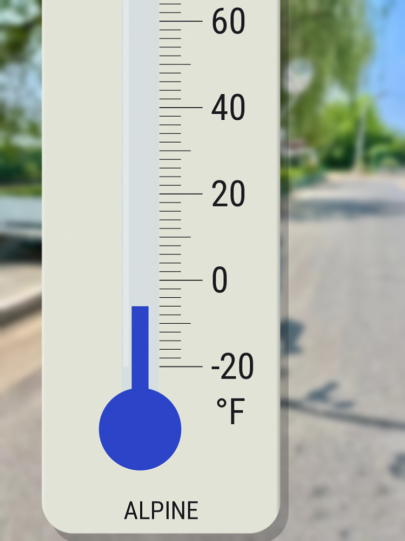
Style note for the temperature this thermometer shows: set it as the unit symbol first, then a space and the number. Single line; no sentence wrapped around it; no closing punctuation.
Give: °F -6
